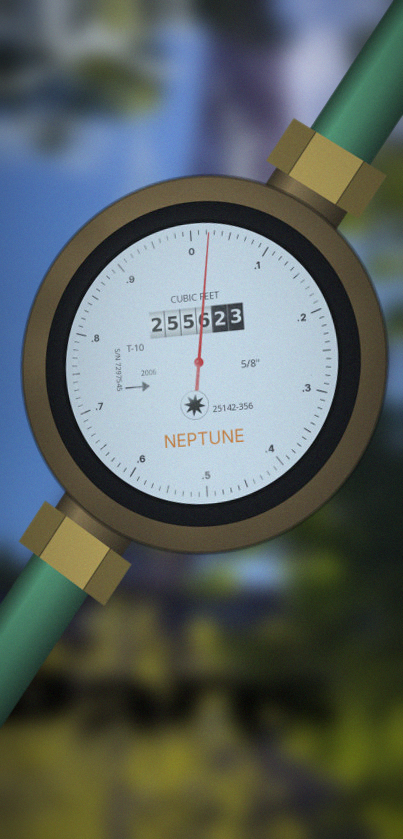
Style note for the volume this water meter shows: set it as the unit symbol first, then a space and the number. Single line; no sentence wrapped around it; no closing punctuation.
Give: ft³ 255623.02
